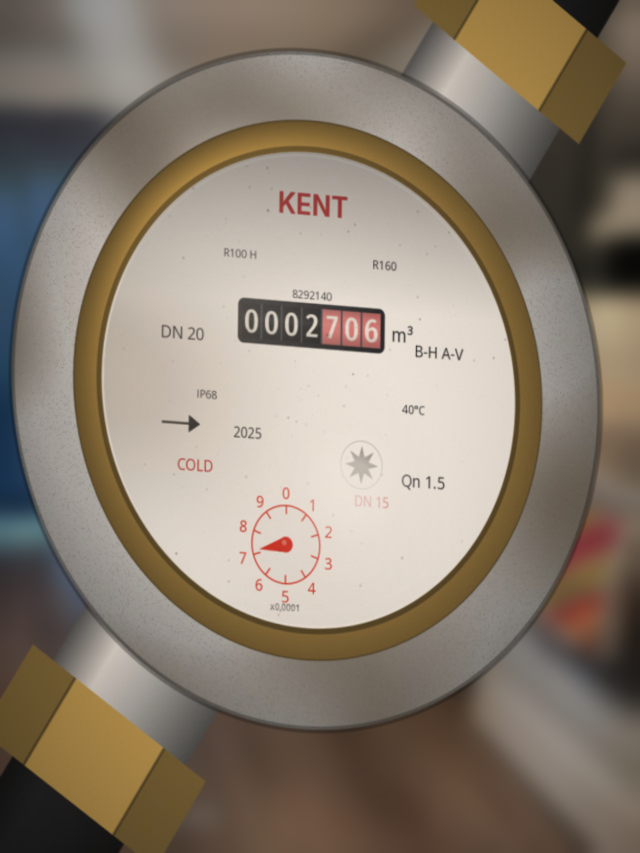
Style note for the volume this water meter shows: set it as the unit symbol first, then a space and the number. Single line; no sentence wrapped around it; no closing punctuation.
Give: m³ 2.7067
